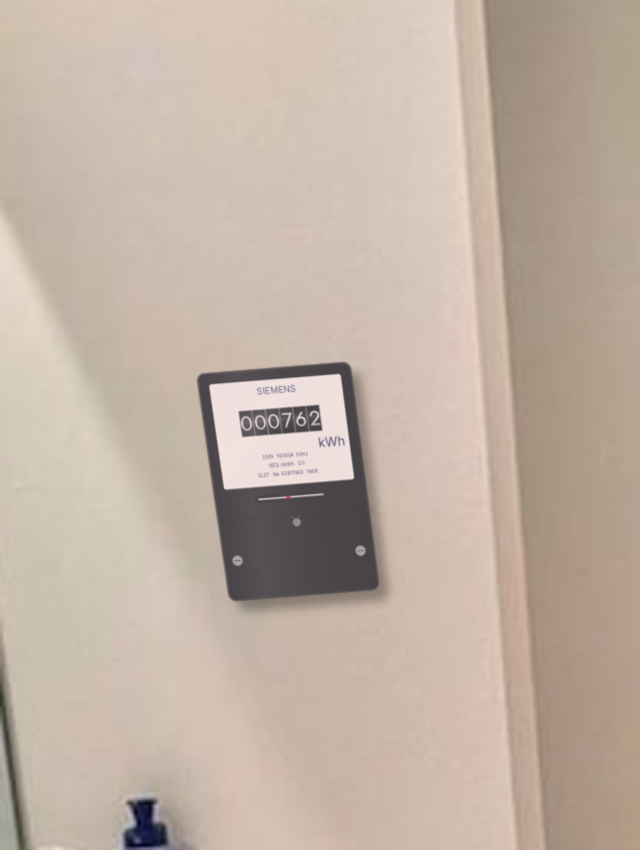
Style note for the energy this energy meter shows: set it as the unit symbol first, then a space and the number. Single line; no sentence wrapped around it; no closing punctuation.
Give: kWh 762
